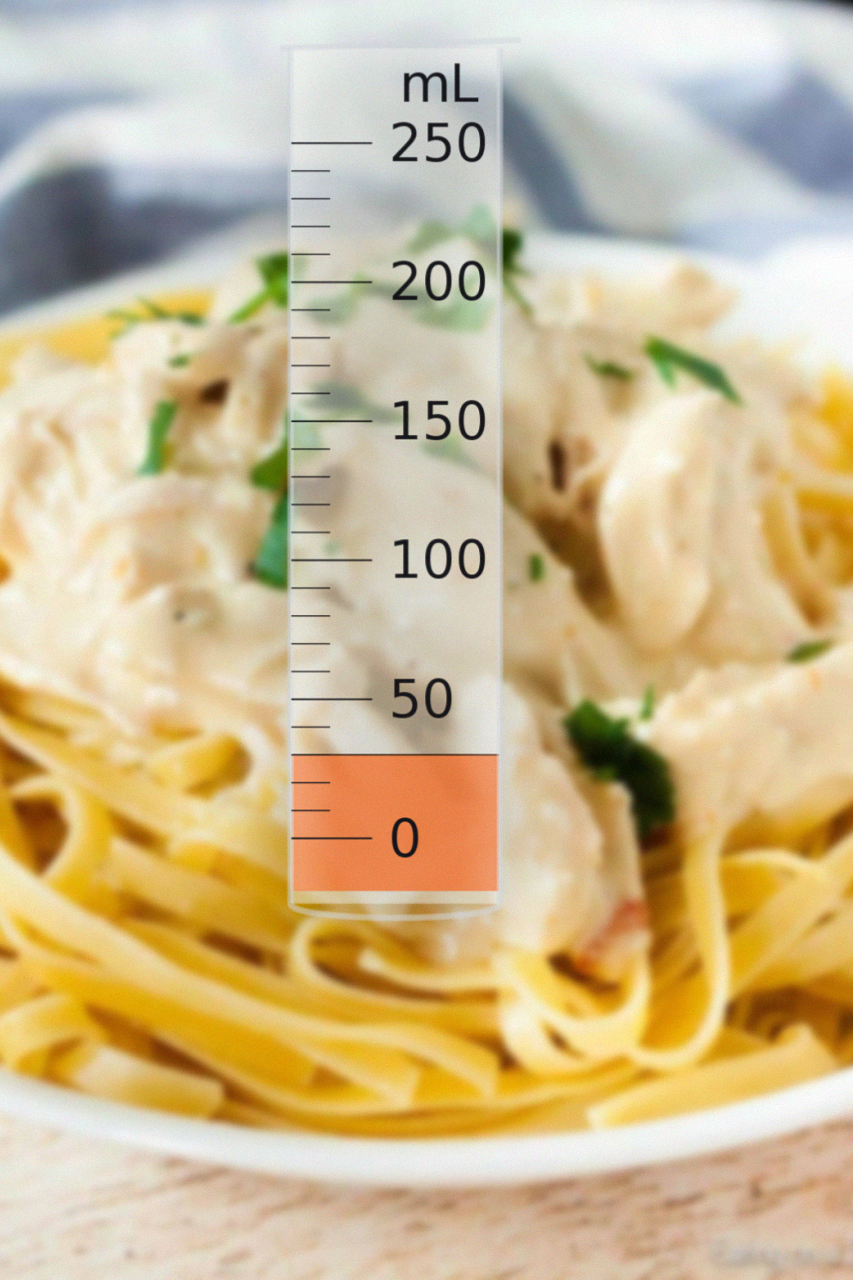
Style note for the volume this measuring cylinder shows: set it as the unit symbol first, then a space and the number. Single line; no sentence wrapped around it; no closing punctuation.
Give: mL 30
